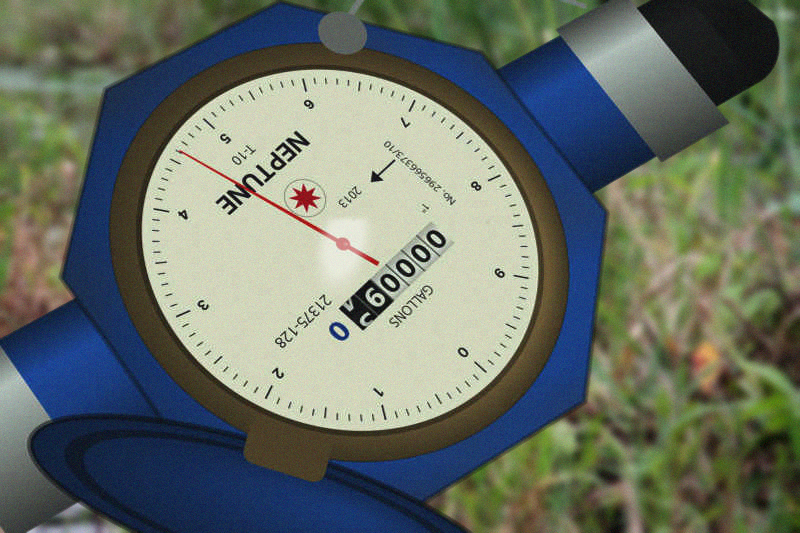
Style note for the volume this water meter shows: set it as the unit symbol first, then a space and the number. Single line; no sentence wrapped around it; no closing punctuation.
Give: gal 934.6
